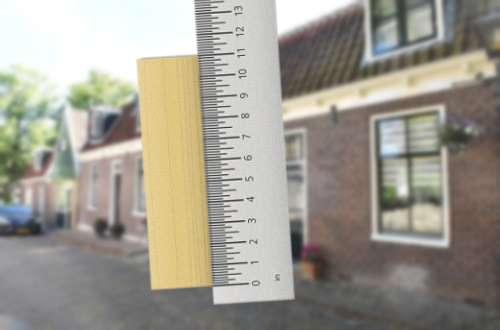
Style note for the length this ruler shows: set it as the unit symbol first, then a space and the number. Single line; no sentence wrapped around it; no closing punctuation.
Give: in 11
